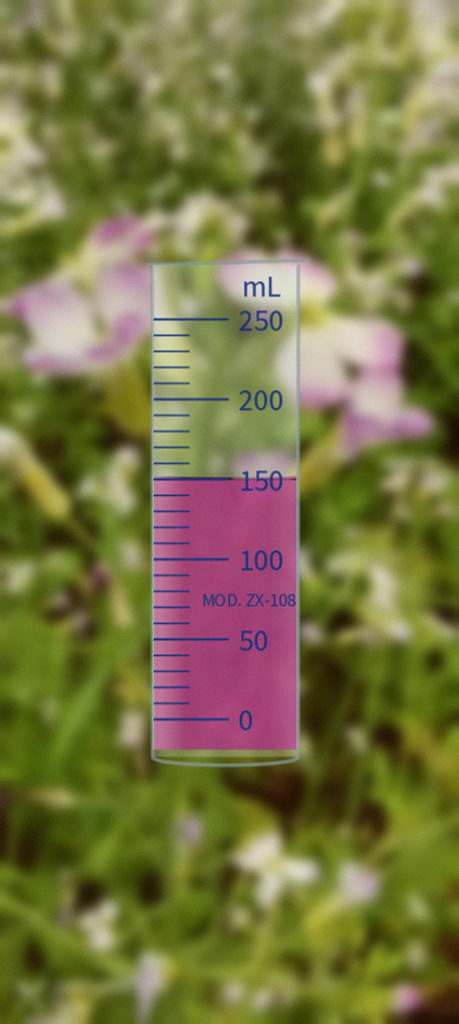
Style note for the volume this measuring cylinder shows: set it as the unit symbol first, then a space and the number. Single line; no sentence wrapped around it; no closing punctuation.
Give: mL 150
